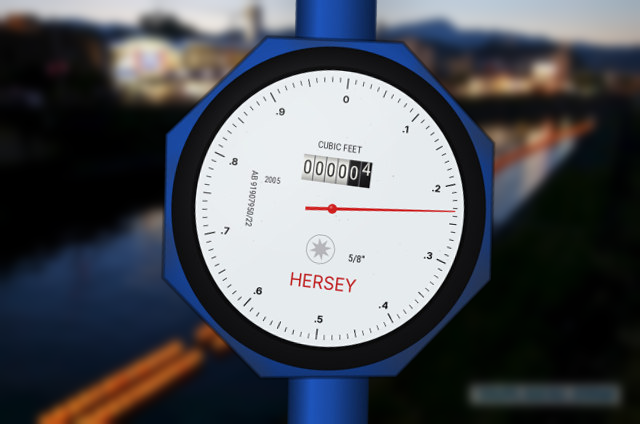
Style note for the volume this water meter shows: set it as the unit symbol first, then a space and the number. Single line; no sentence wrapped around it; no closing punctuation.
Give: ft³ 4.23
